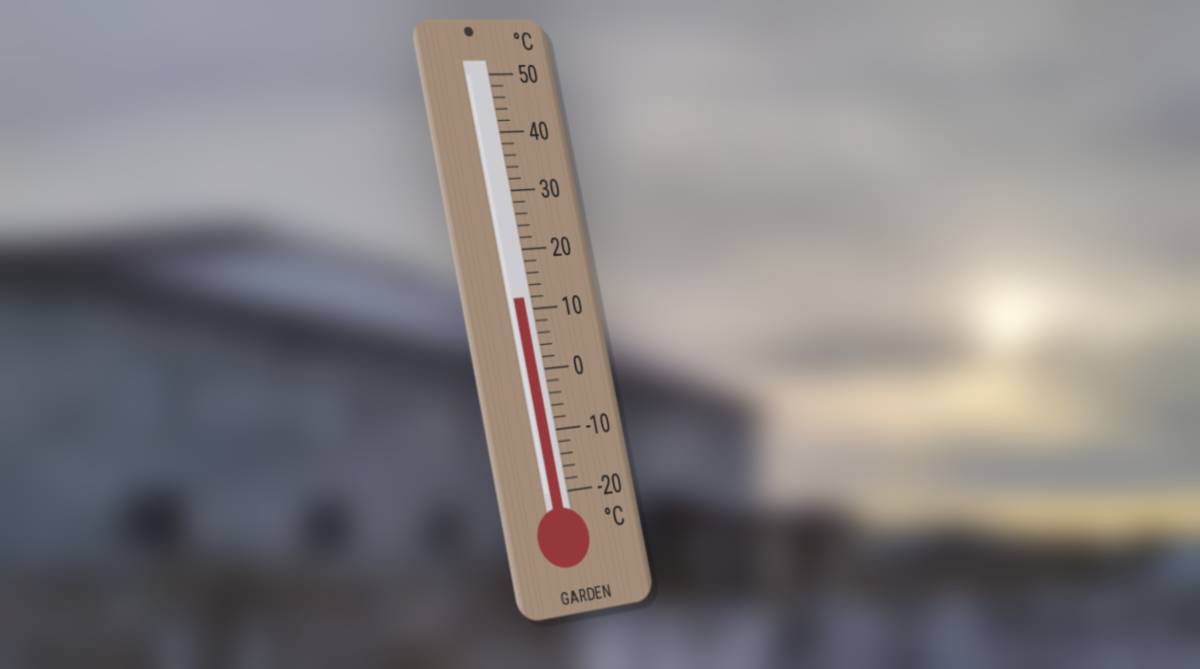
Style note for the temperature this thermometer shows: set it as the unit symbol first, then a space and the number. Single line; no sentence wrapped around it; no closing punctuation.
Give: °C 12
